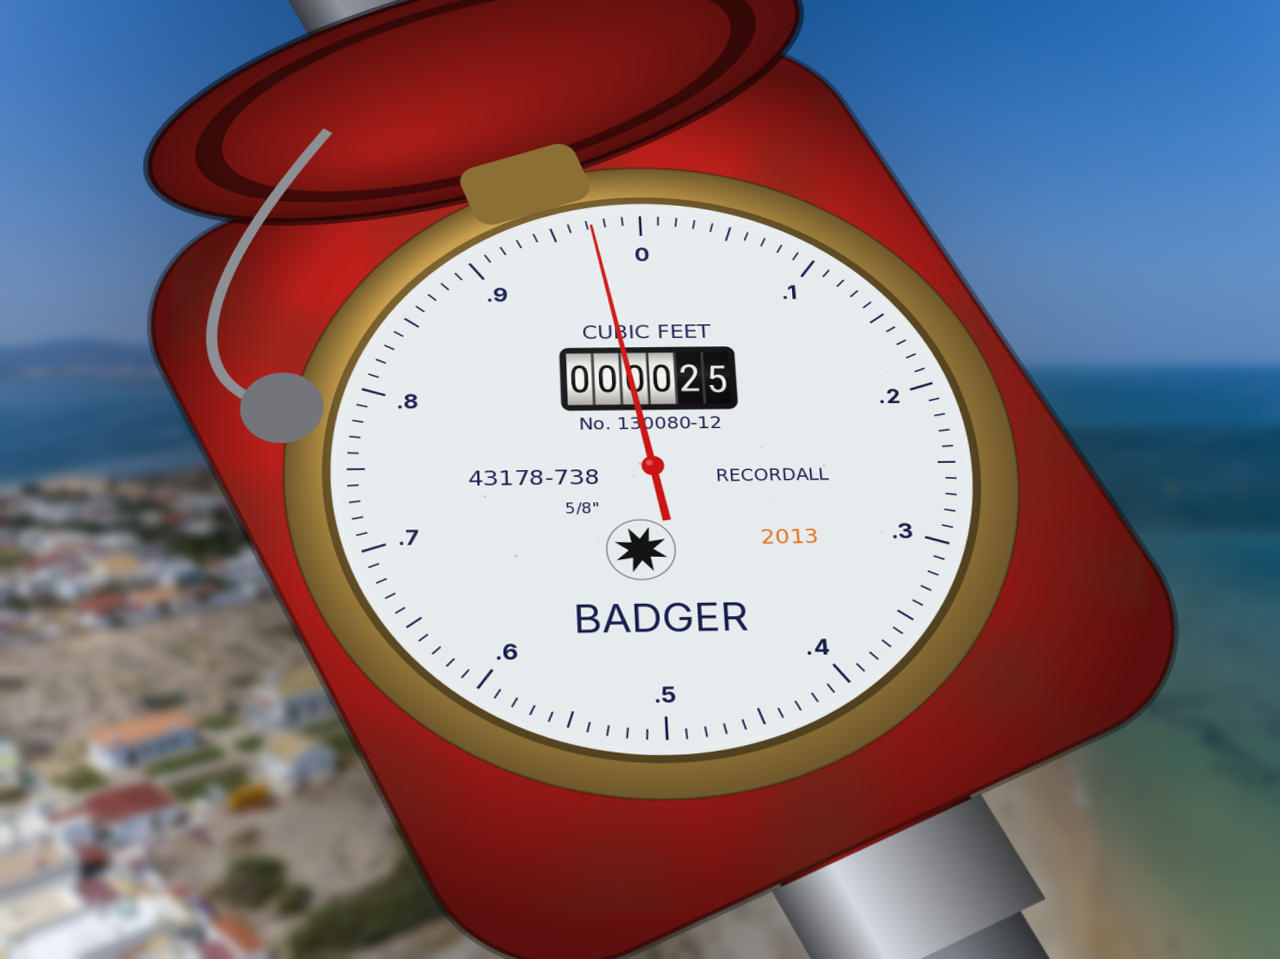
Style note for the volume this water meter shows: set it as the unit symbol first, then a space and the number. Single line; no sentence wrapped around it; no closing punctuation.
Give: ft³ 24.97
